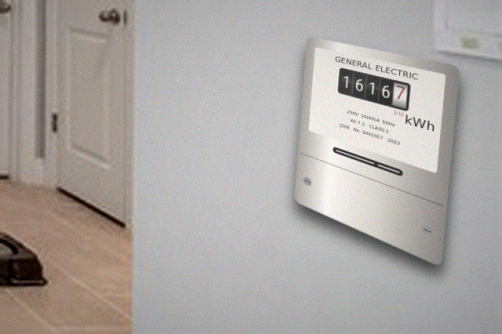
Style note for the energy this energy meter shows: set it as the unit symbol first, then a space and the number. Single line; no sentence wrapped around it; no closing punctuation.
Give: kWh 1616.7
